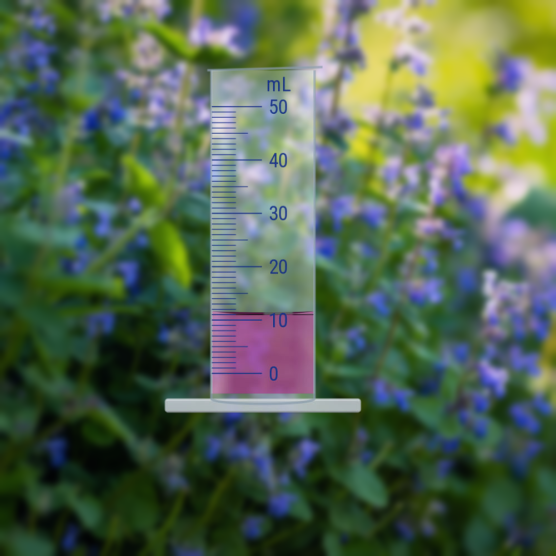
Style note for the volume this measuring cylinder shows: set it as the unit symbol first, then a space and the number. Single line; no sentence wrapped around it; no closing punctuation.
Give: mL 11
